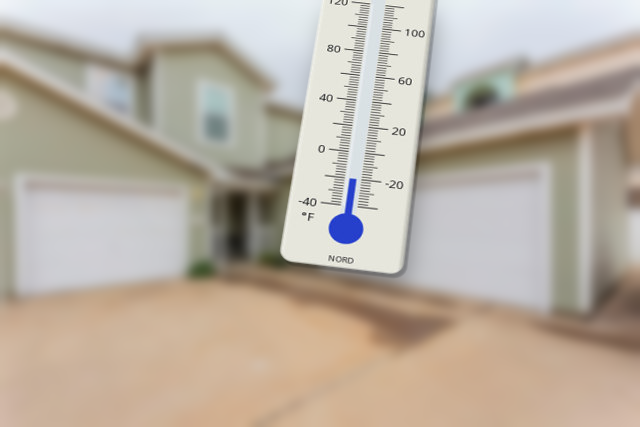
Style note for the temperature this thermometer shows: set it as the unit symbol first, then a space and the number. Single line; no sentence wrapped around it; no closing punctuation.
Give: °F -20
